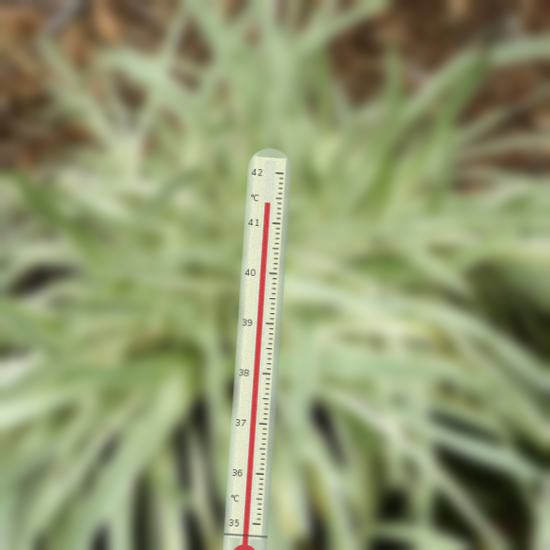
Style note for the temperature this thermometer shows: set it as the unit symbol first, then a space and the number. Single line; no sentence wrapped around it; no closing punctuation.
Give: °C 41.4
